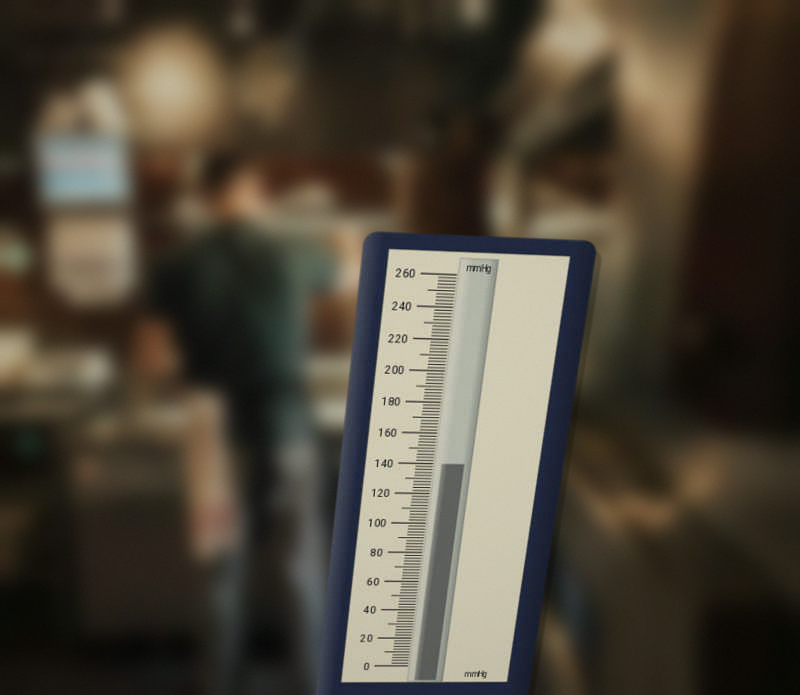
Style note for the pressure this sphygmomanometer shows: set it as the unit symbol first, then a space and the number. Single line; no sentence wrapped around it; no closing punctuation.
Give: mmHg 140
